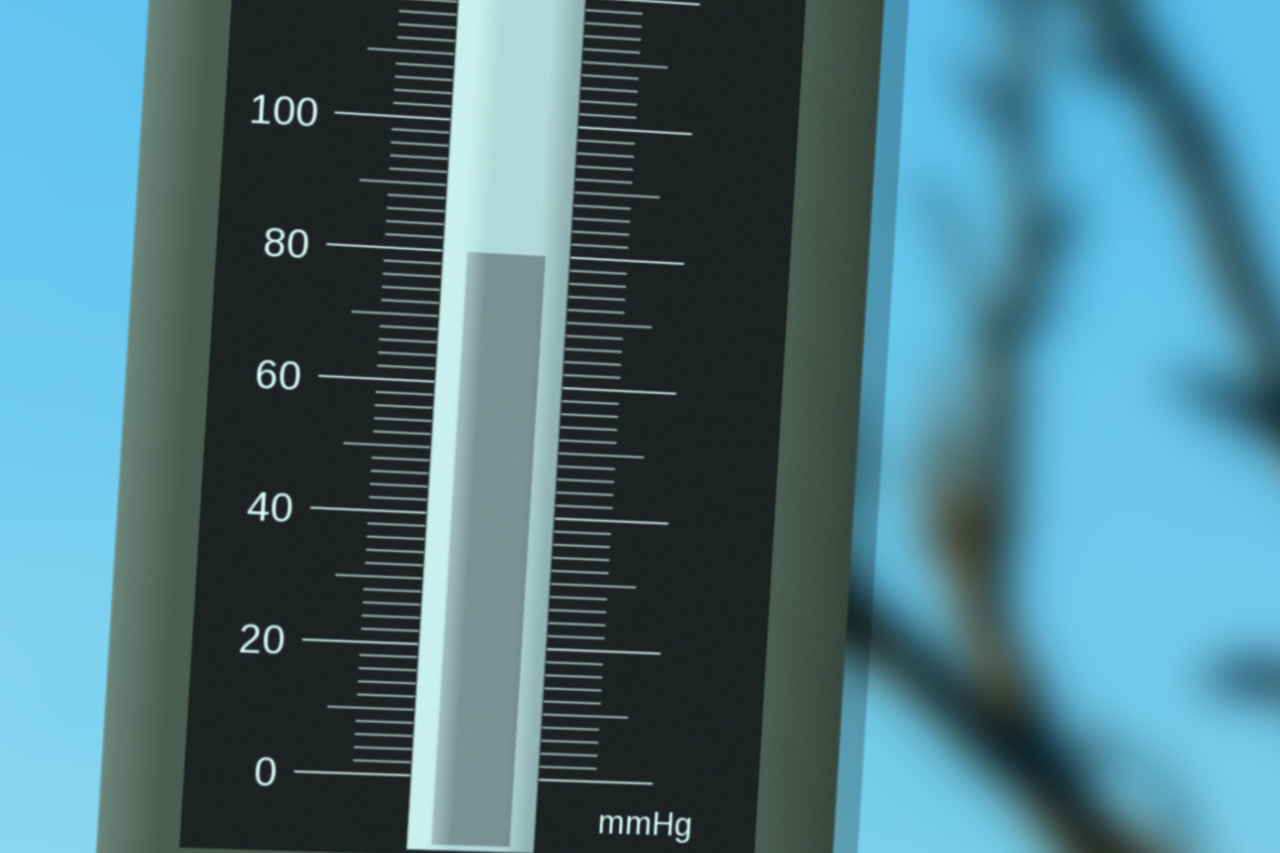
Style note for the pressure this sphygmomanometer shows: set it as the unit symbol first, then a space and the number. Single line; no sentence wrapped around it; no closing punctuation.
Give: mmHg 80
